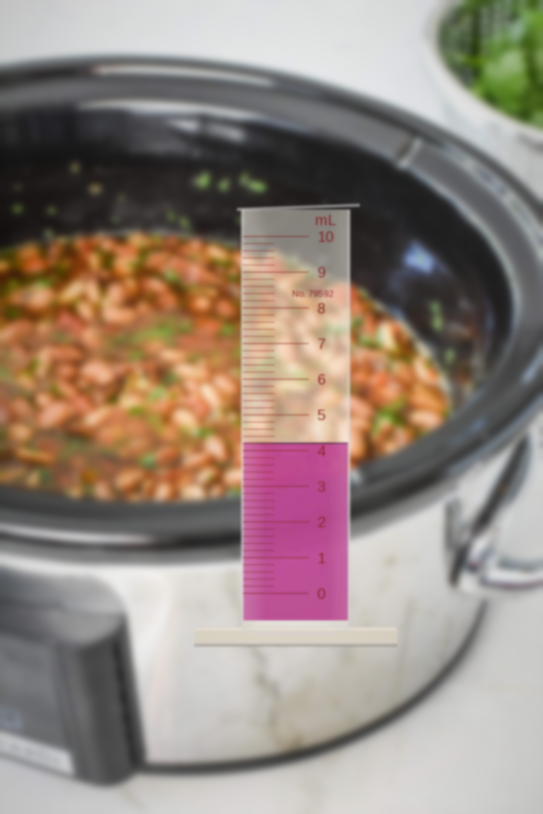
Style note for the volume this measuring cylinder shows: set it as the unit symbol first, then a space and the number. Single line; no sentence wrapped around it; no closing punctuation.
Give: mL 4.2
